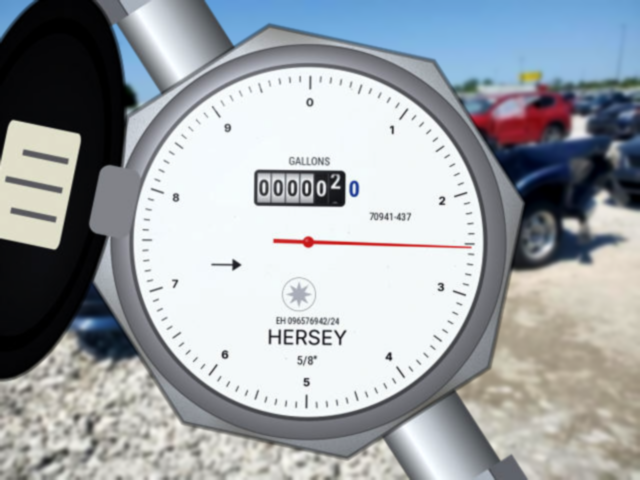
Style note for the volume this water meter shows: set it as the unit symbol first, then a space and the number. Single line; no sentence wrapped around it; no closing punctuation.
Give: gal 22.5
